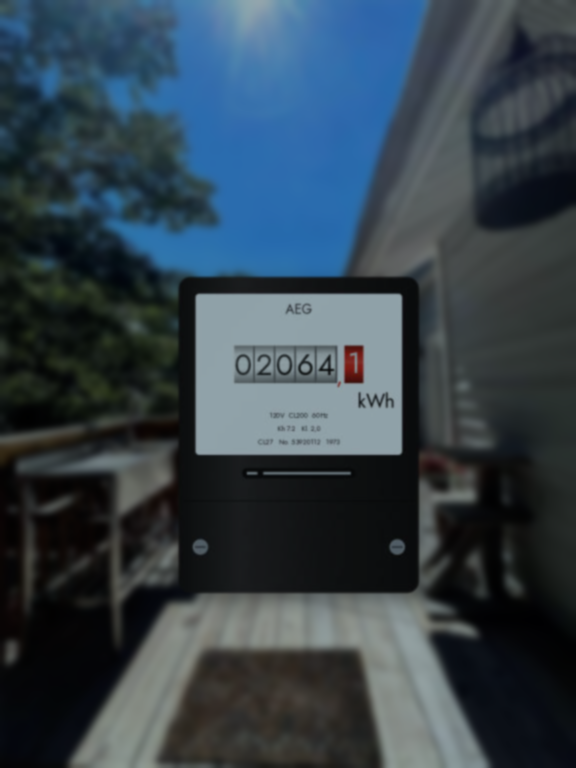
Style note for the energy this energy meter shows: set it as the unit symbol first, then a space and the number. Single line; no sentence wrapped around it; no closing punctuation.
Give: kWh 2064.1
